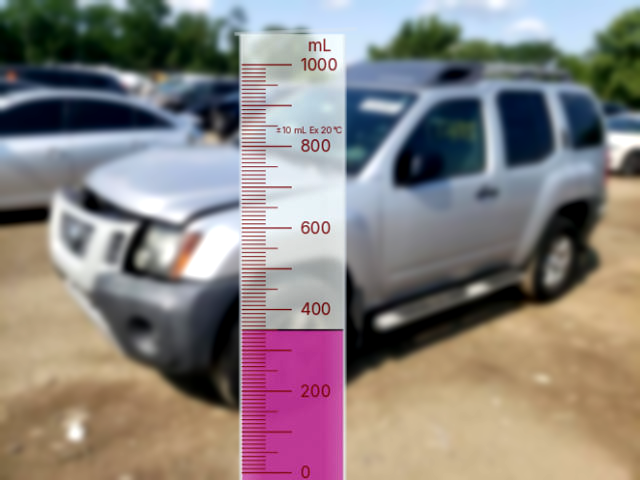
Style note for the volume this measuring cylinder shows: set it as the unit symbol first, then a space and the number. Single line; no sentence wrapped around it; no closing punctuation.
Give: mL 350
